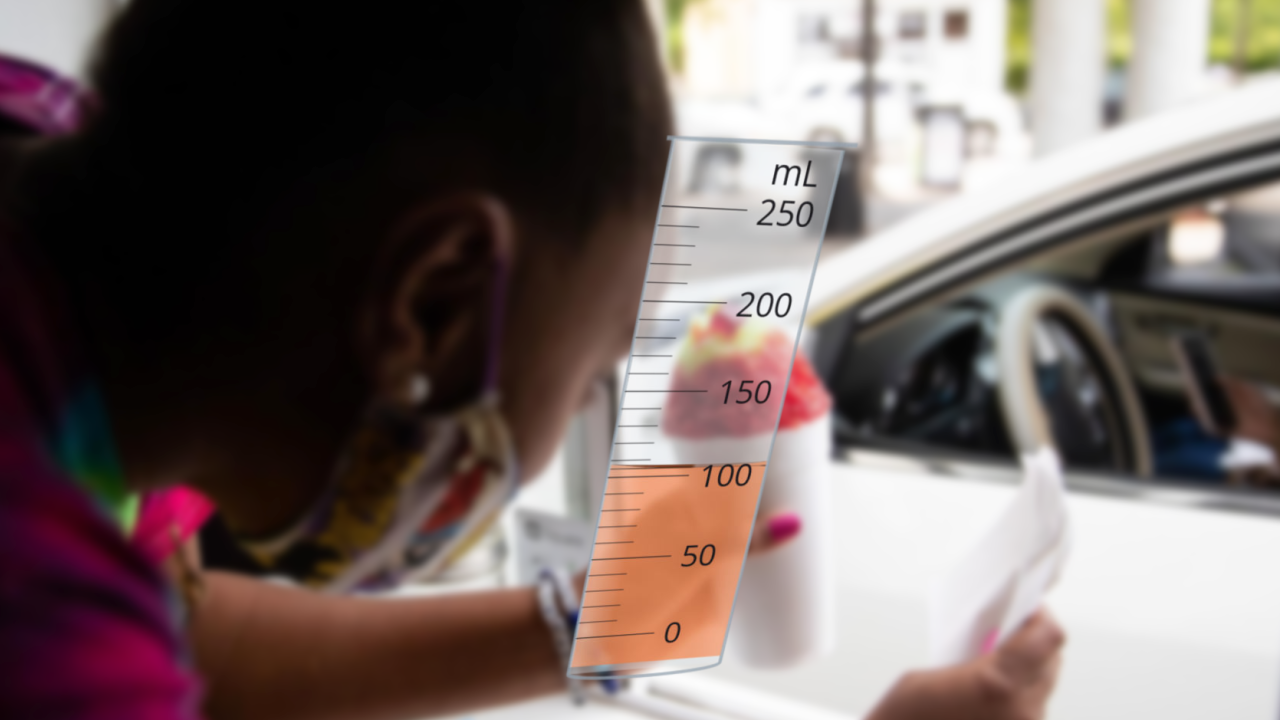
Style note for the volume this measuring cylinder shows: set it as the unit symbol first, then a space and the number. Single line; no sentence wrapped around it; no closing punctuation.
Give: mL 105
